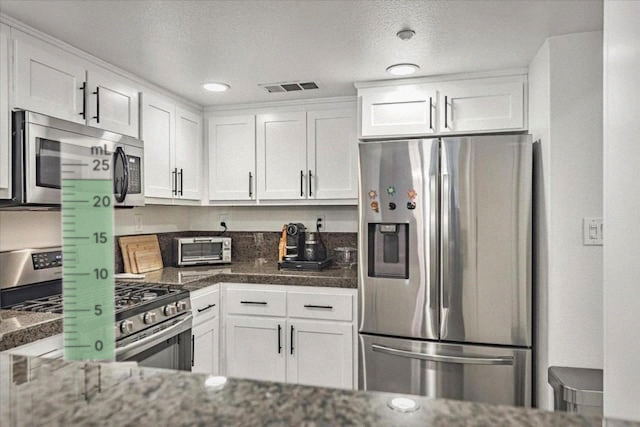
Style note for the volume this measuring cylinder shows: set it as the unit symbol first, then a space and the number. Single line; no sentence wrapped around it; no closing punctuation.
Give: mL 23
